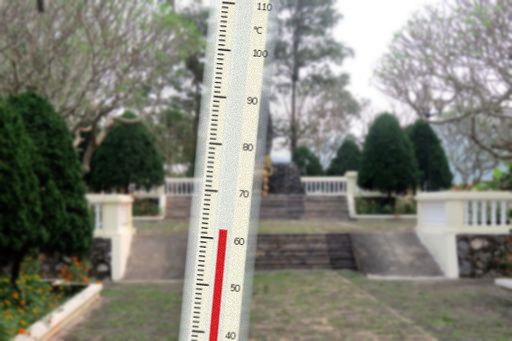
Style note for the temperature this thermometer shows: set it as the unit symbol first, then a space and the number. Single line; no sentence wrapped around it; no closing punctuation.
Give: °C 62
